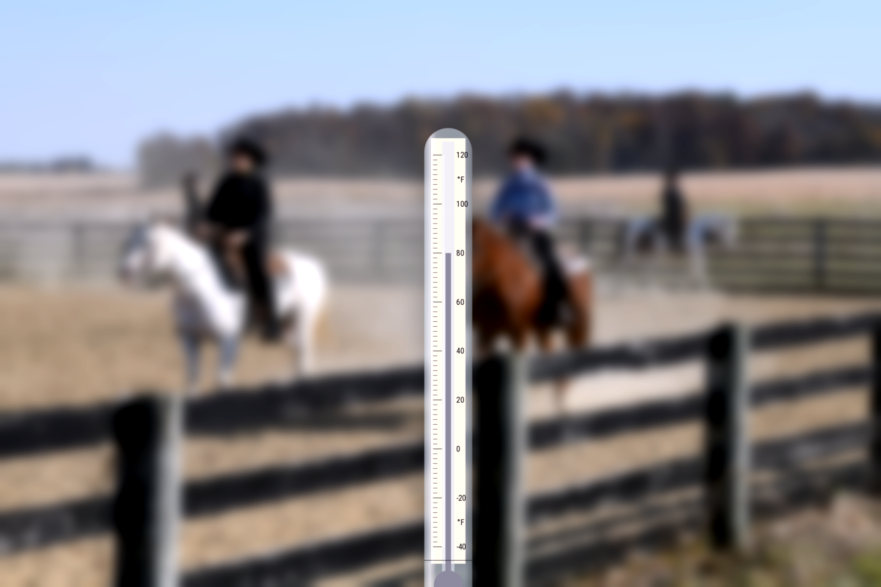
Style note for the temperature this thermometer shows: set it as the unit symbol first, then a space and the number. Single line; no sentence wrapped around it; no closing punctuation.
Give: °F 80
